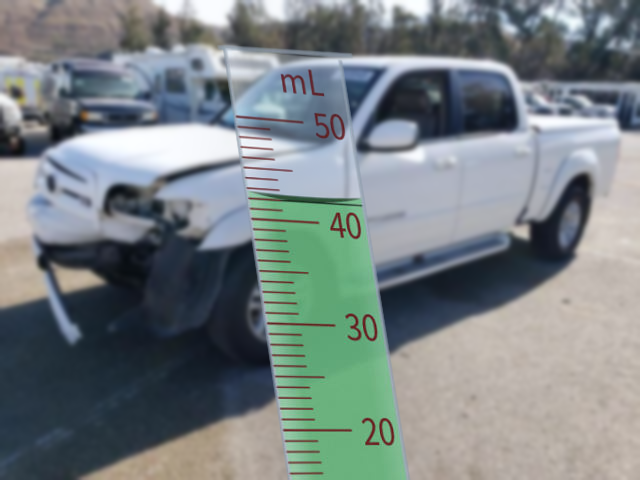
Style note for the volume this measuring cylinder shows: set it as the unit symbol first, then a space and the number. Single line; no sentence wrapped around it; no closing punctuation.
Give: mL 42
